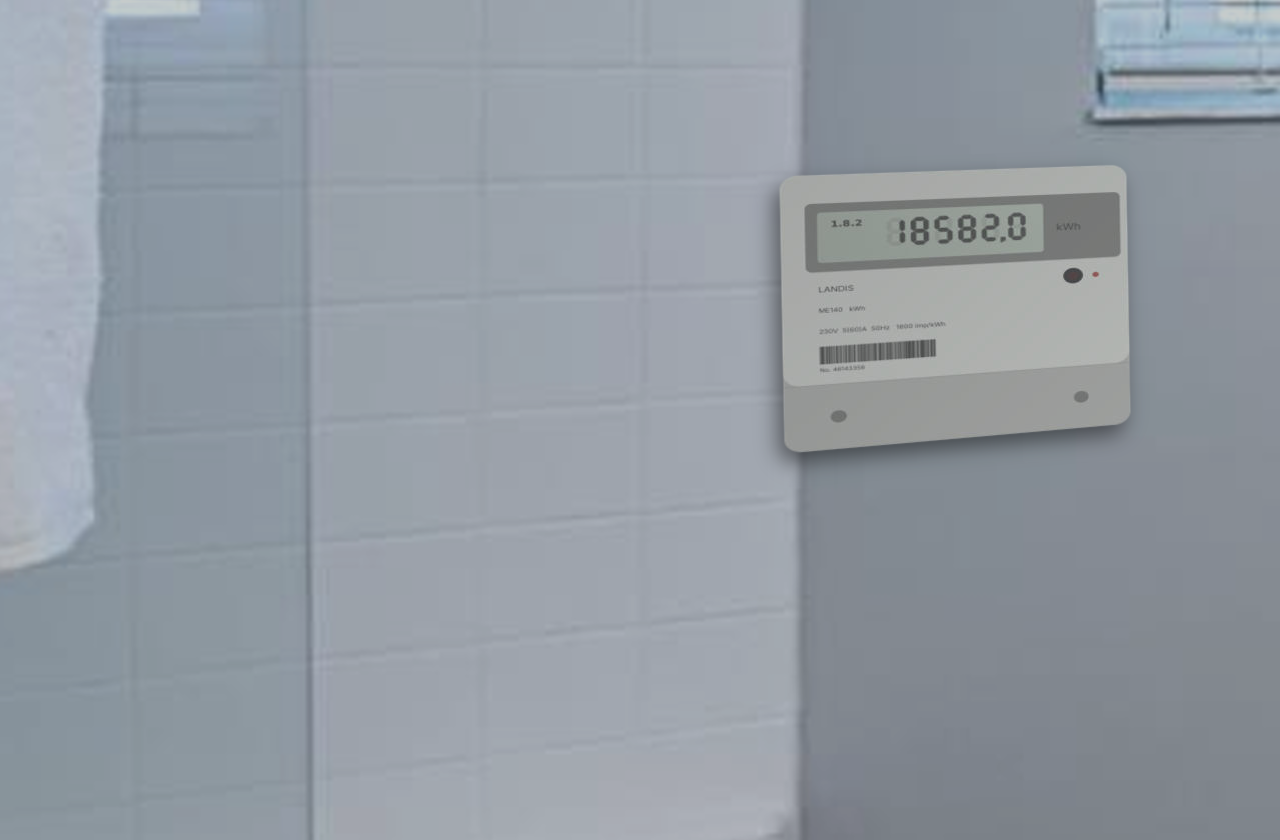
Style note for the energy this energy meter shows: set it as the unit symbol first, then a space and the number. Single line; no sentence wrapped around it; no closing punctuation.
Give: kWh 18582.0
